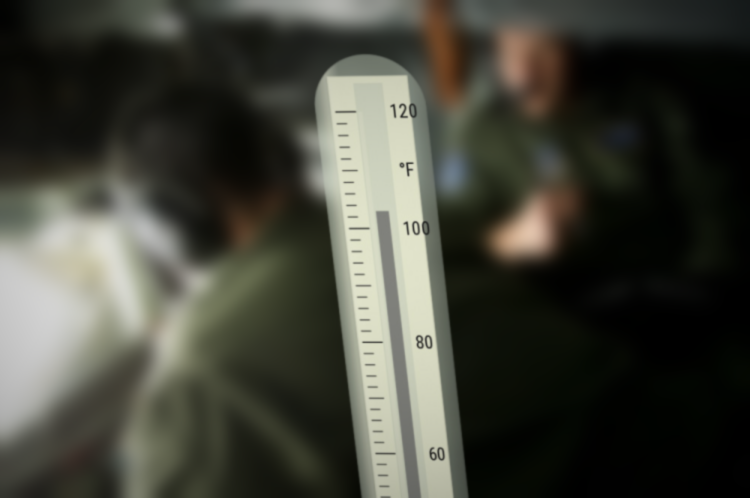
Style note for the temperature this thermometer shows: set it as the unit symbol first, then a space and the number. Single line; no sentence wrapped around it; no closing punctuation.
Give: °F 103
